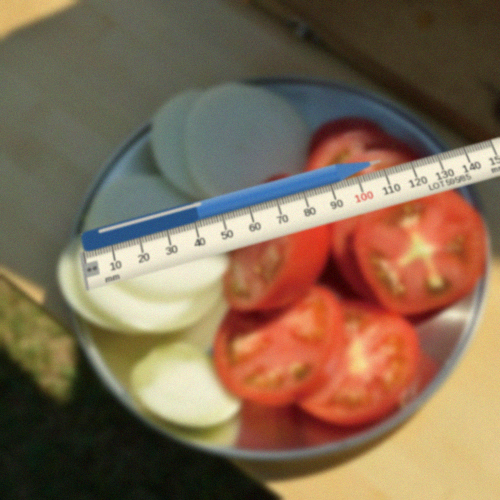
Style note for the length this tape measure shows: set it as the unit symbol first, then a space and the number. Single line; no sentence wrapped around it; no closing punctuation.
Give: mm 110
